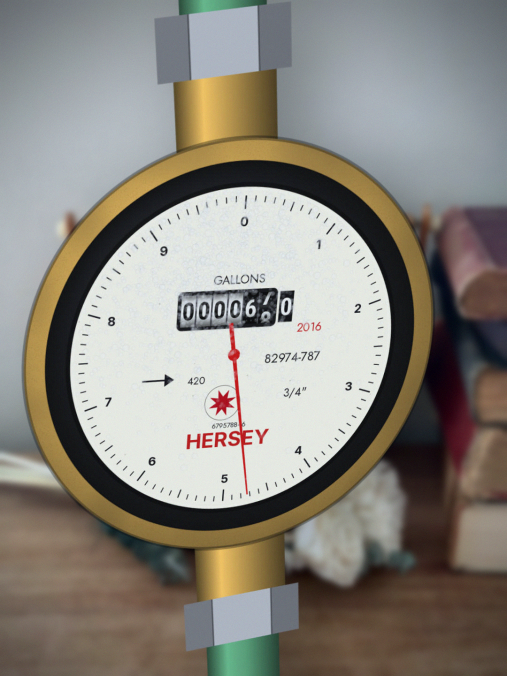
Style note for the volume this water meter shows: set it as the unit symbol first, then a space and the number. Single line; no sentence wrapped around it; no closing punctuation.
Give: gal 674.7
